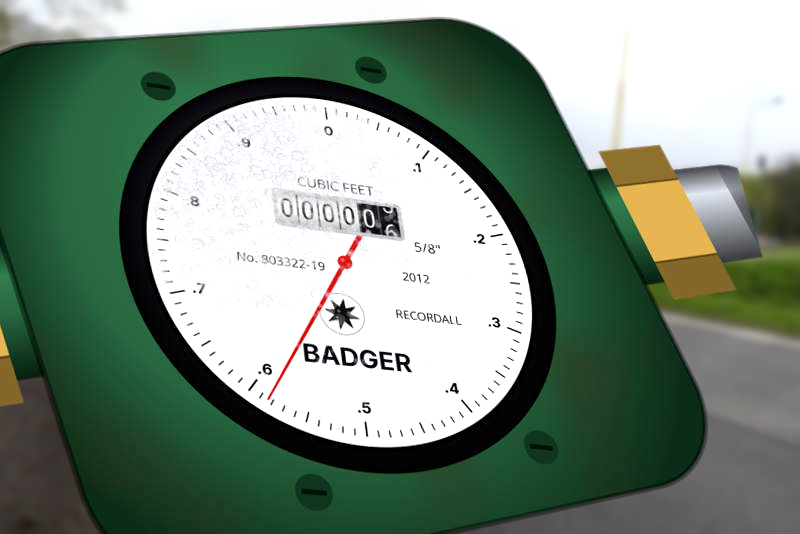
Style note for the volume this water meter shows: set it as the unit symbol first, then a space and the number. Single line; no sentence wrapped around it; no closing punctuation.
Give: ft³ 5.58
